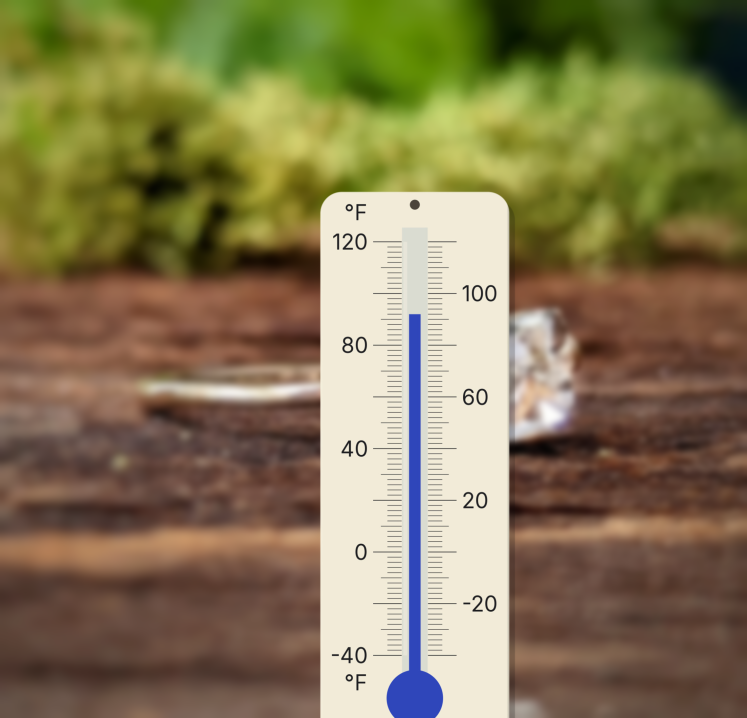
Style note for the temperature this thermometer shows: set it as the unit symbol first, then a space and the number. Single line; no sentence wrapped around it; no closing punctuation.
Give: °F 92
